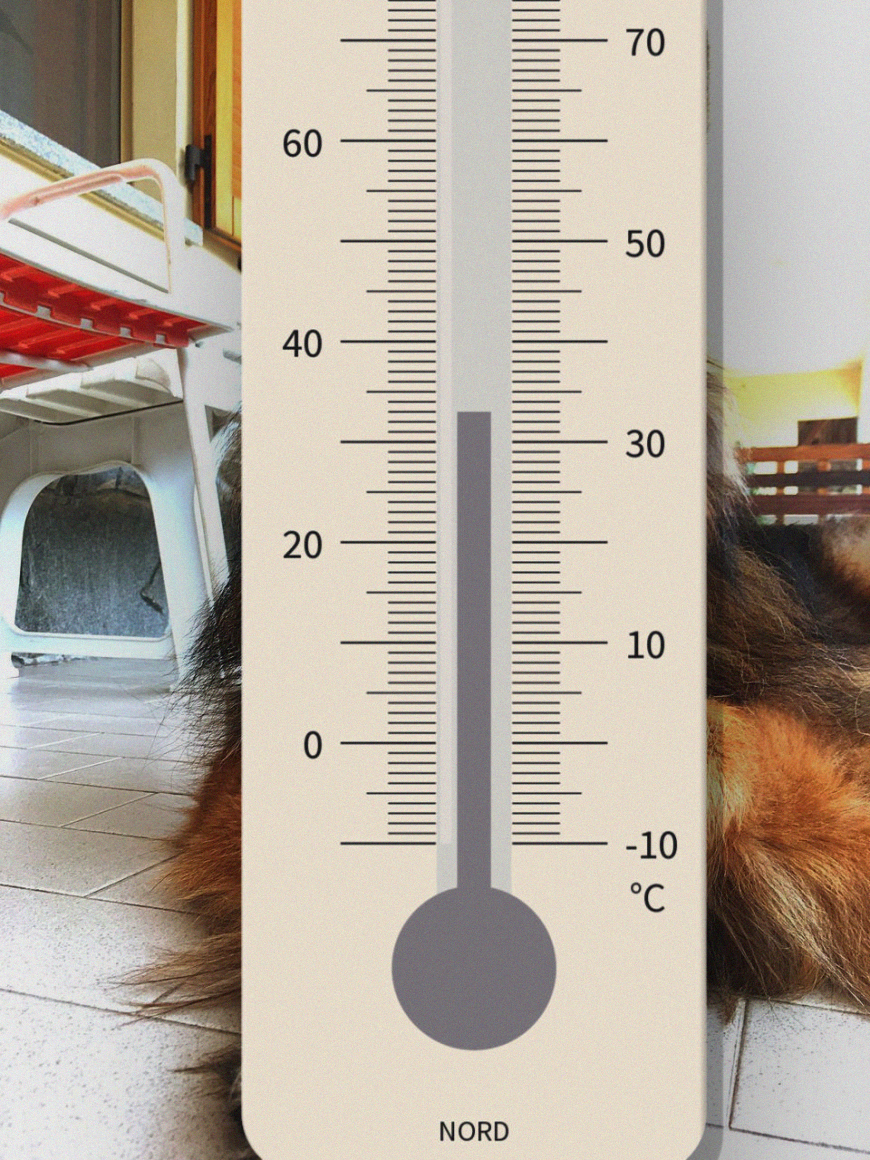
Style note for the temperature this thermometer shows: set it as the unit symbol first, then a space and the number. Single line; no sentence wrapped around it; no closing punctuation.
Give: °C 33
